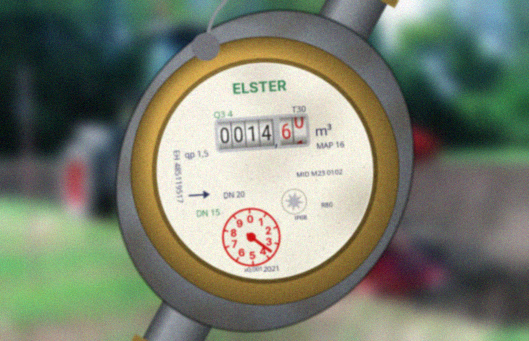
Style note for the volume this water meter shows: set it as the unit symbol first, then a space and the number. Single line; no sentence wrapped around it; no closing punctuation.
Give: m³ 14.603
